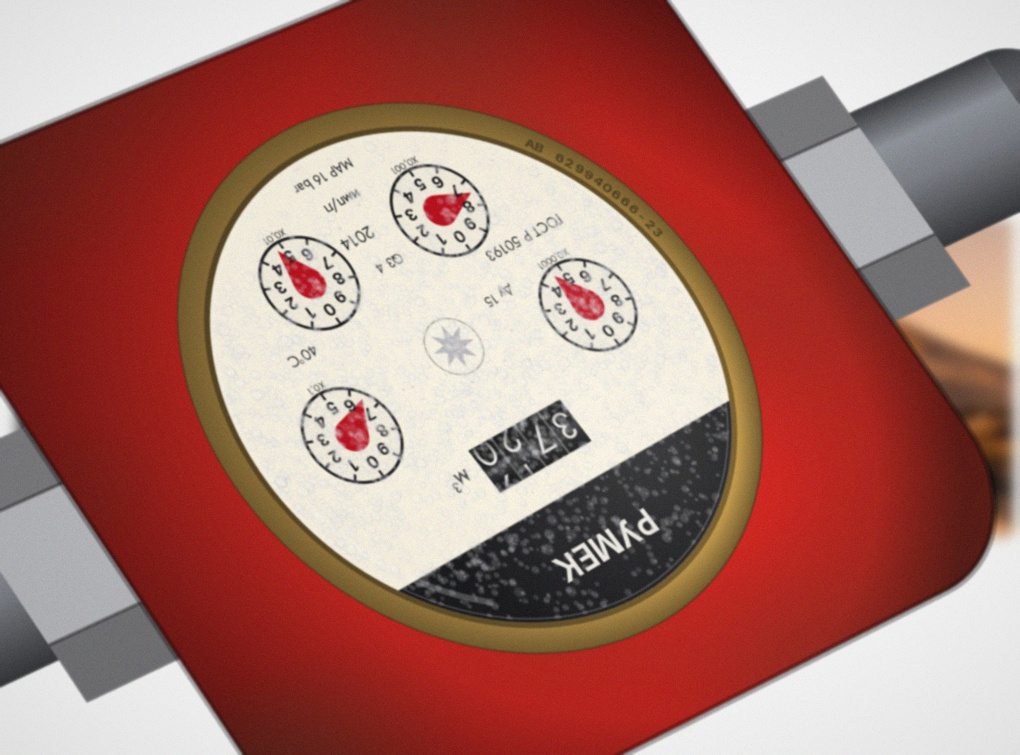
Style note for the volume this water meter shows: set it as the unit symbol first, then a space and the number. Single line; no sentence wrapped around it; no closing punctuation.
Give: m³ 3719.6474
